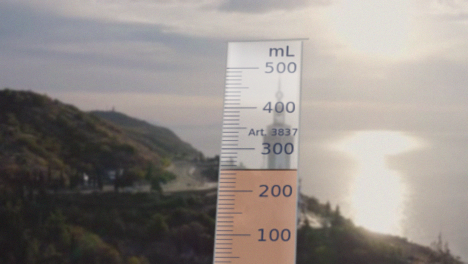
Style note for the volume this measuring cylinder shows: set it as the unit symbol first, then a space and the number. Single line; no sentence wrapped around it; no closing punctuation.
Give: mL 250
